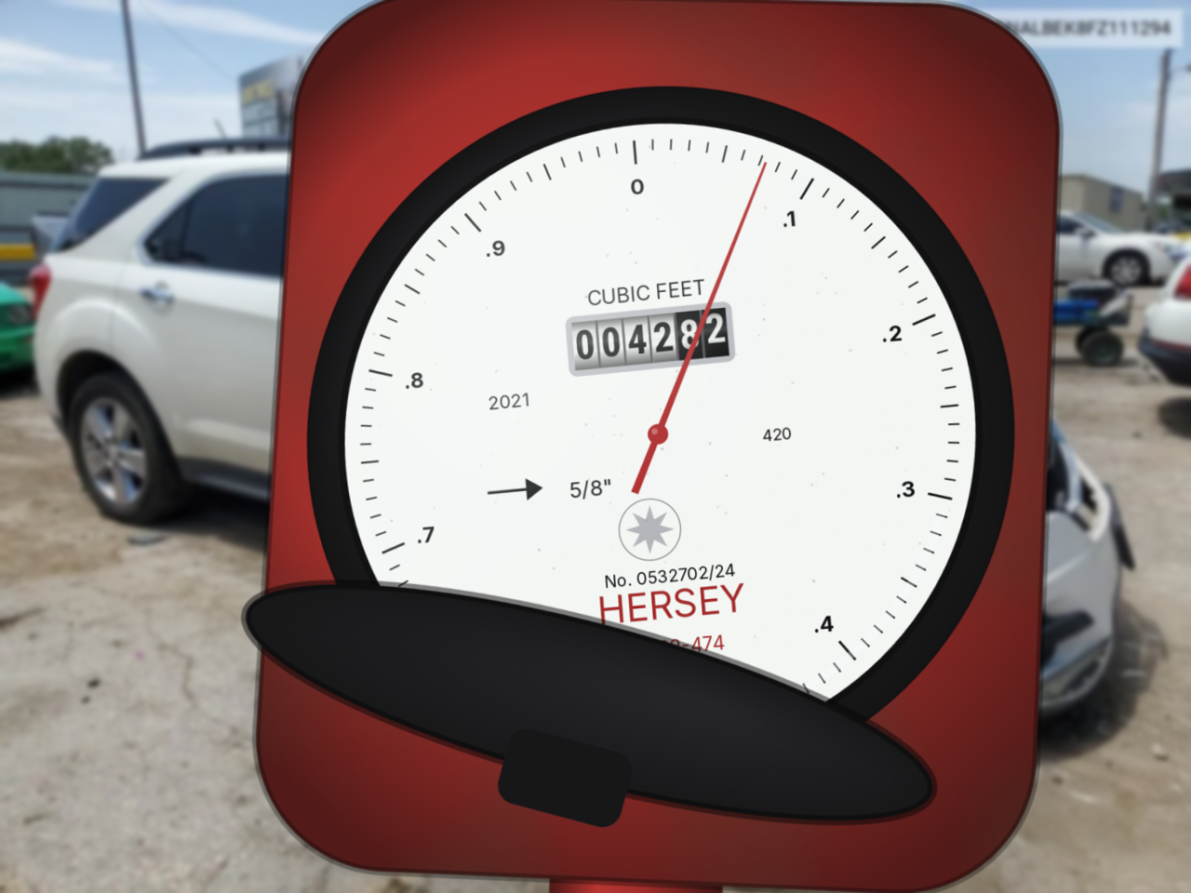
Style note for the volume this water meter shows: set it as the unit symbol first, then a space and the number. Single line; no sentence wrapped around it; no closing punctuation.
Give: ft³ 4282.07
